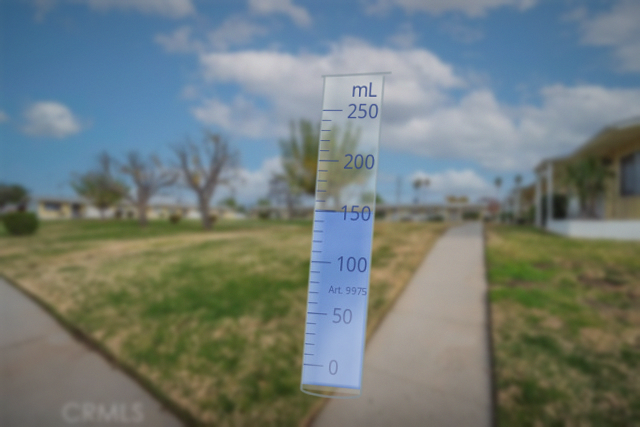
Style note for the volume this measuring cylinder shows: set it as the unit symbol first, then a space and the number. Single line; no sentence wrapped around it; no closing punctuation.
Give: mL 150
